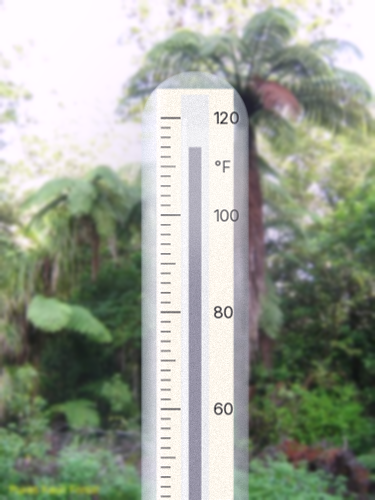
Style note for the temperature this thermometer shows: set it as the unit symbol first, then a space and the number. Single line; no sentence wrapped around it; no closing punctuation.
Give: °F 114
